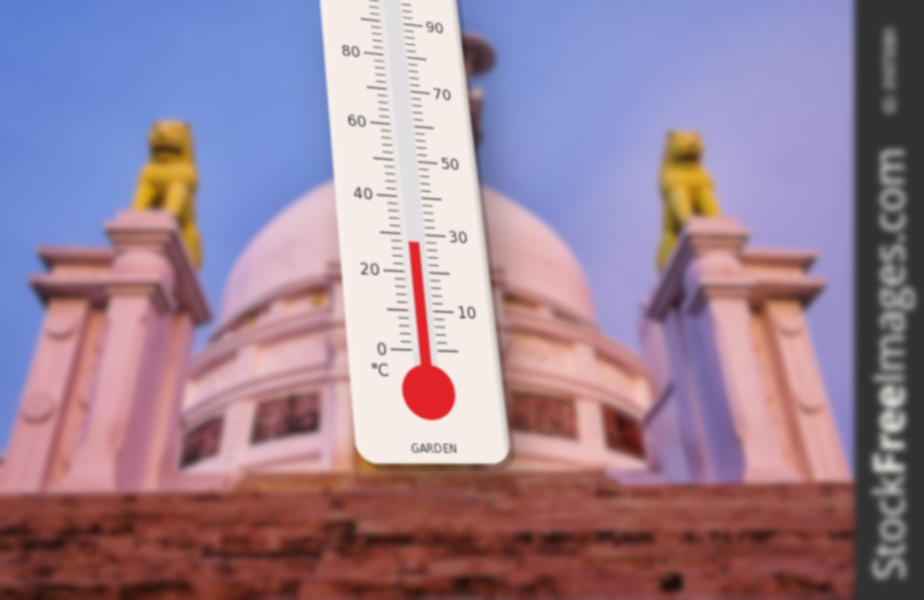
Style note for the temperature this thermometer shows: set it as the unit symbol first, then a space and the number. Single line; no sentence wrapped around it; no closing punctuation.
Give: °C 28
